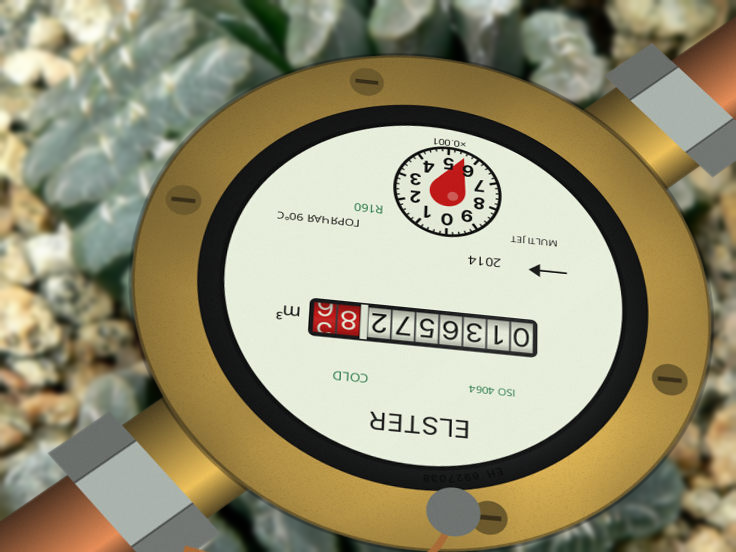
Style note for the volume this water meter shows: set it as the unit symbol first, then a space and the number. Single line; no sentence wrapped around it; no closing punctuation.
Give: m³ 136572.855
